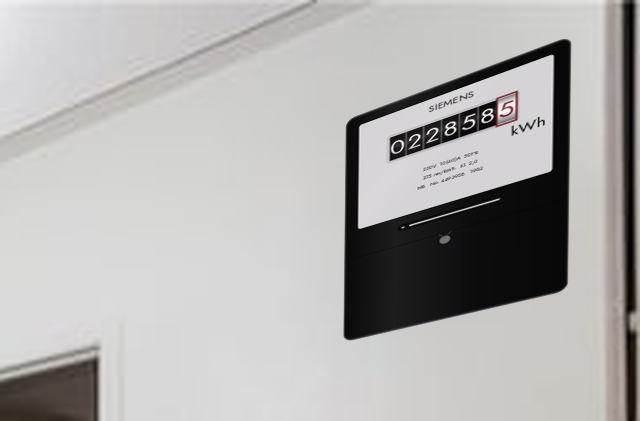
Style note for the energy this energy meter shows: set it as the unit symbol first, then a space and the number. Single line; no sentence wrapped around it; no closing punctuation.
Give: kWh 22858.5
